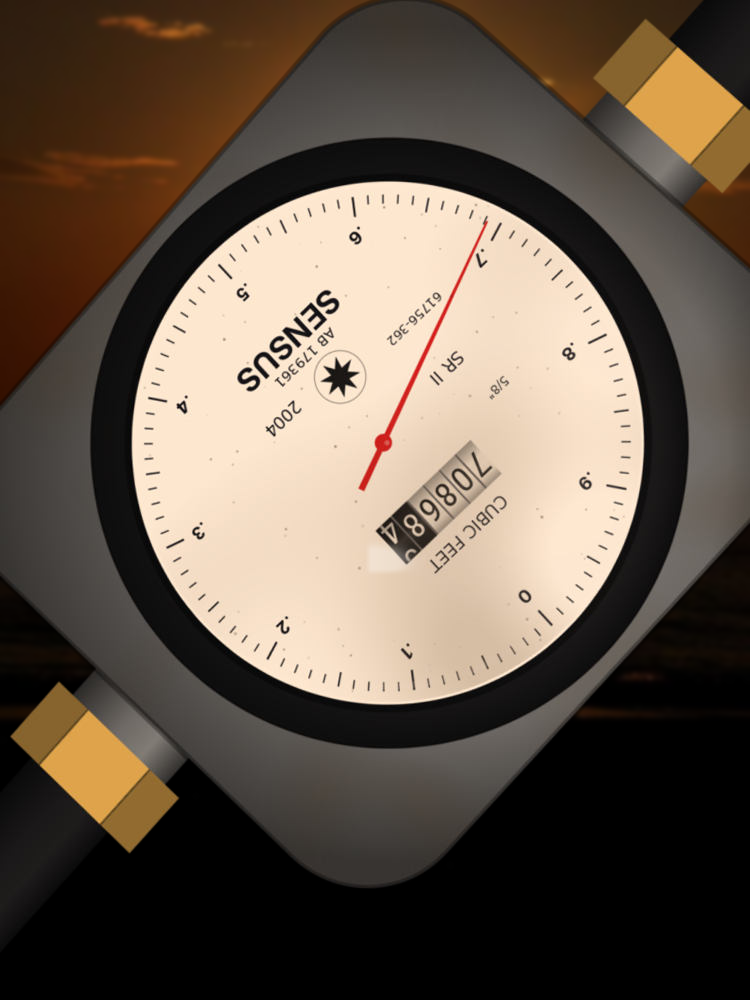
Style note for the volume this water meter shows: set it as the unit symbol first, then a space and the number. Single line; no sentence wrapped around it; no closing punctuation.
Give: ft³ 708683.69
